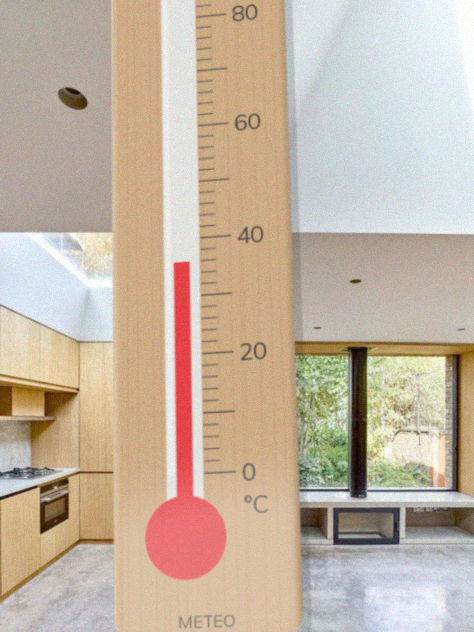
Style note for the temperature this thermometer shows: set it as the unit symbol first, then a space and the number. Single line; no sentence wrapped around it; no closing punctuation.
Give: °C 36
